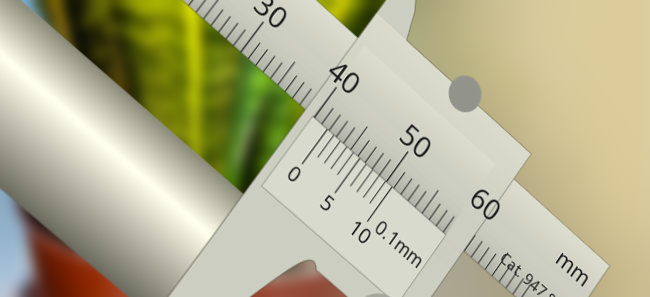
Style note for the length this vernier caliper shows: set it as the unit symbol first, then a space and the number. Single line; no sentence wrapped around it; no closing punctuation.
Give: mm 41.8
